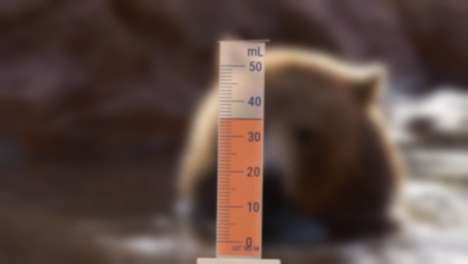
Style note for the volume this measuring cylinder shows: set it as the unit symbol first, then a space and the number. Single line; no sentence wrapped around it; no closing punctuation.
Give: mL 35
